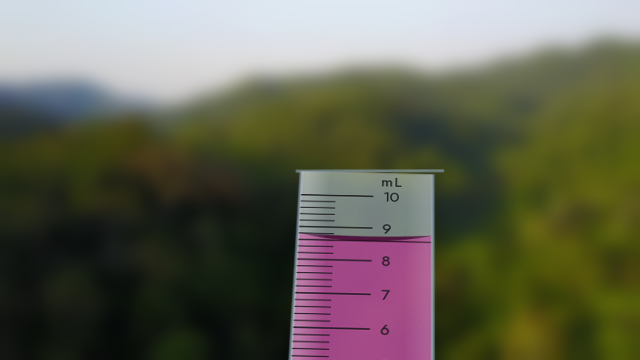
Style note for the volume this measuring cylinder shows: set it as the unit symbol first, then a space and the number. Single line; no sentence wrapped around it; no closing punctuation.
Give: mL 8.6
